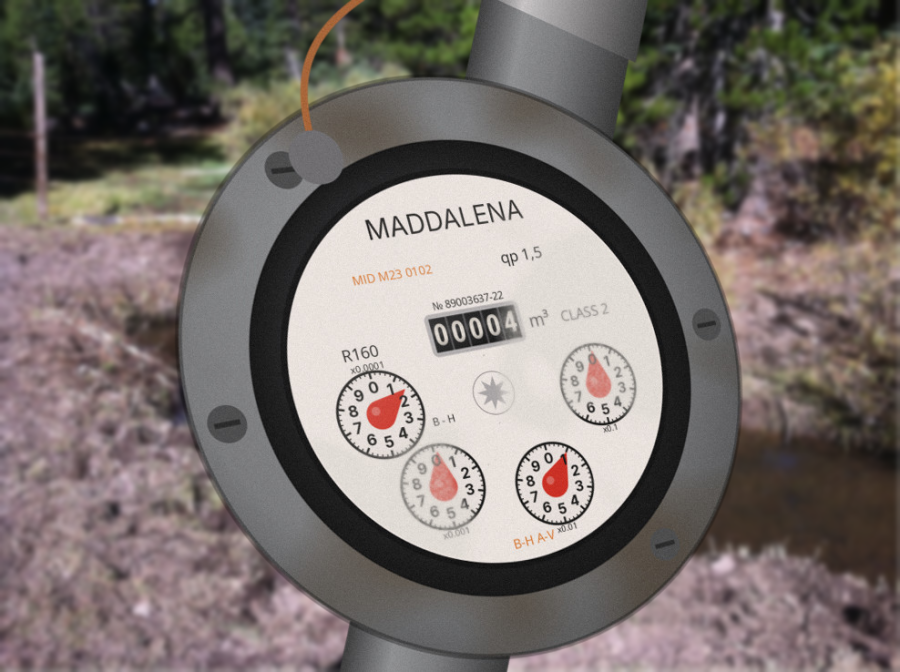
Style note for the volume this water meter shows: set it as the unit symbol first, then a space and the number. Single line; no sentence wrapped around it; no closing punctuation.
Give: m³ 4.0101
